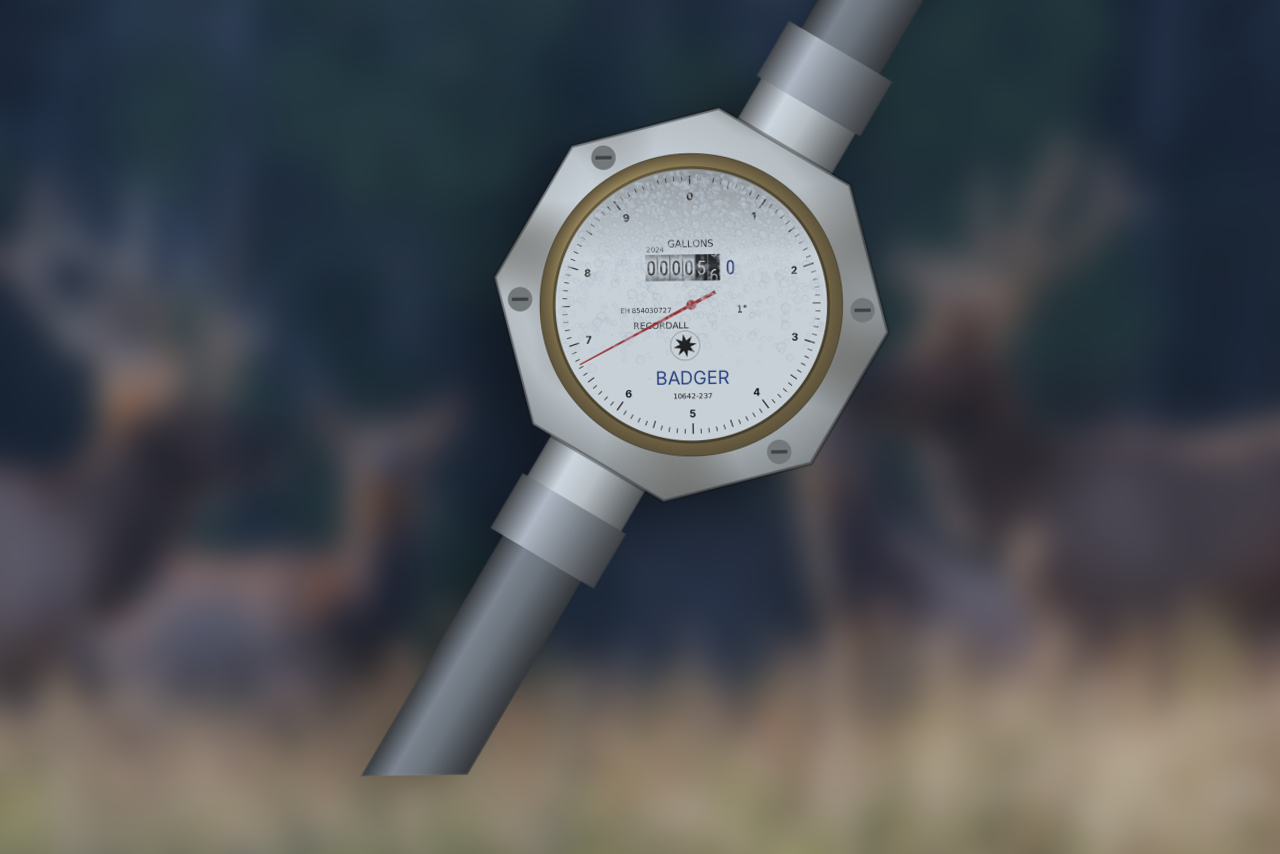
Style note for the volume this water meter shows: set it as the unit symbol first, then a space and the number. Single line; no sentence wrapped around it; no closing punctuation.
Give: gal 556.7
